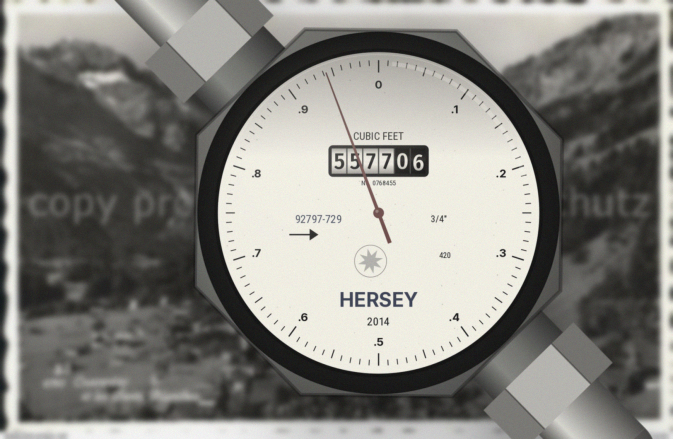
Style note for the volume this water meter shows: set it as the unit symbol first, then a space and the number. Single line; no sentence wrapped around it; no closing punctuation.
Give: ft³ 557705.94
